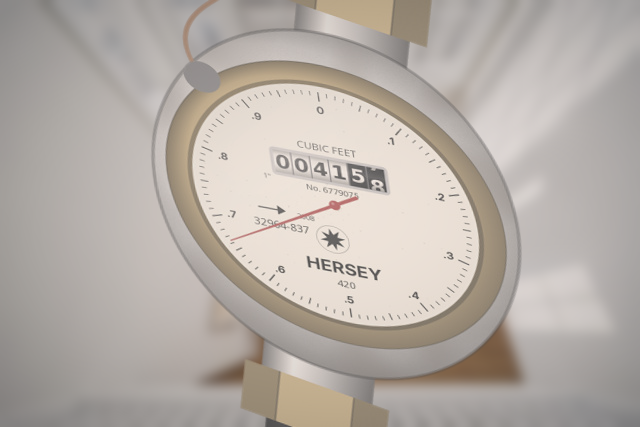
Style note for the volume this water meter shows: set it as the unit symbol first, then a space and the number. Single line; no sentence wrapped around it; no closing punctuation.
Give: ft³ 4157.66
